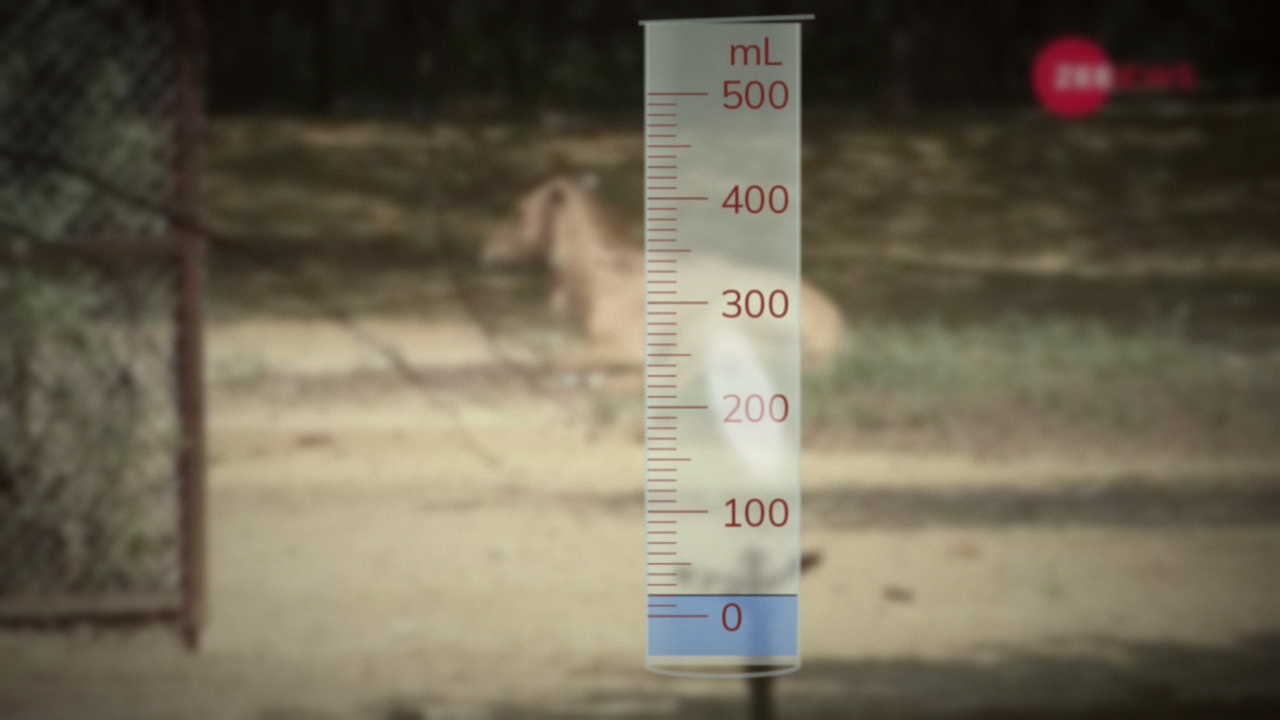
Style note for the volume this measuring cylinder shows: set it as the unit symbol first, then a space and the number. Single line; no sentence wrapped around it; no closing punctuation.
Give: mL 20
